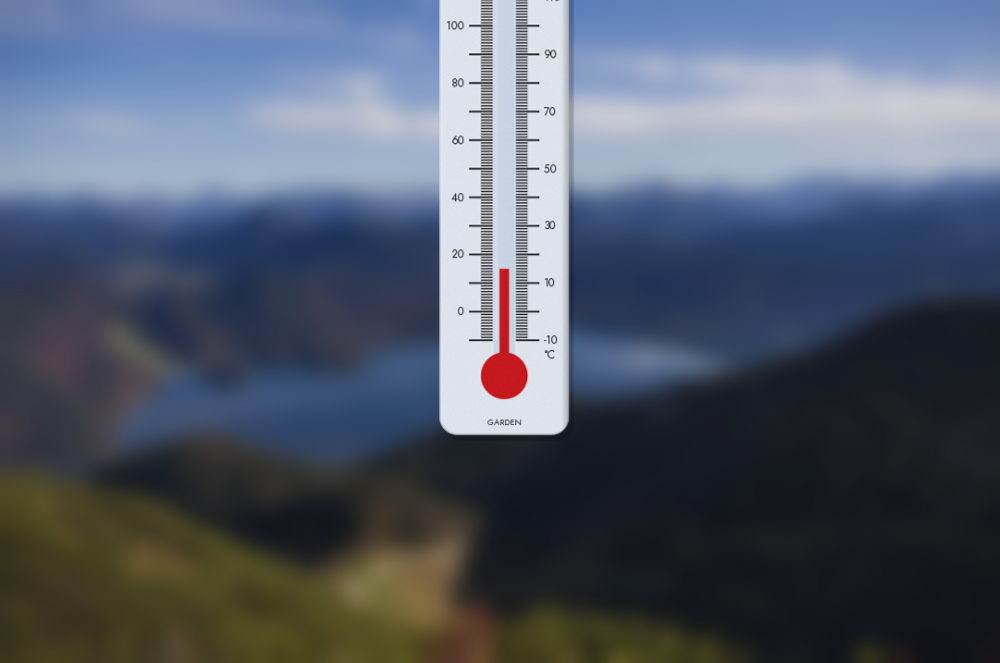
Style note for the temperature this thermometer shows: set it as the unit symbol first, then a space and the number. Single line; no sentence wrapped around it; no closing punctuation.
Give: °C 15
